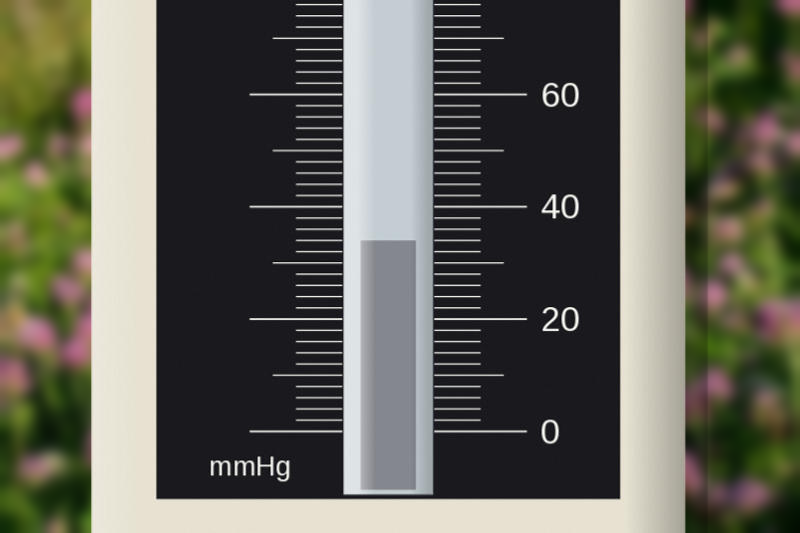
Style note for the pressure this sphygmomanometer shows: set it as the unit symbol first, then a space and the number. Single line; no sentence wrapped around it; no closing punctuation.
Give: mmHg 34
